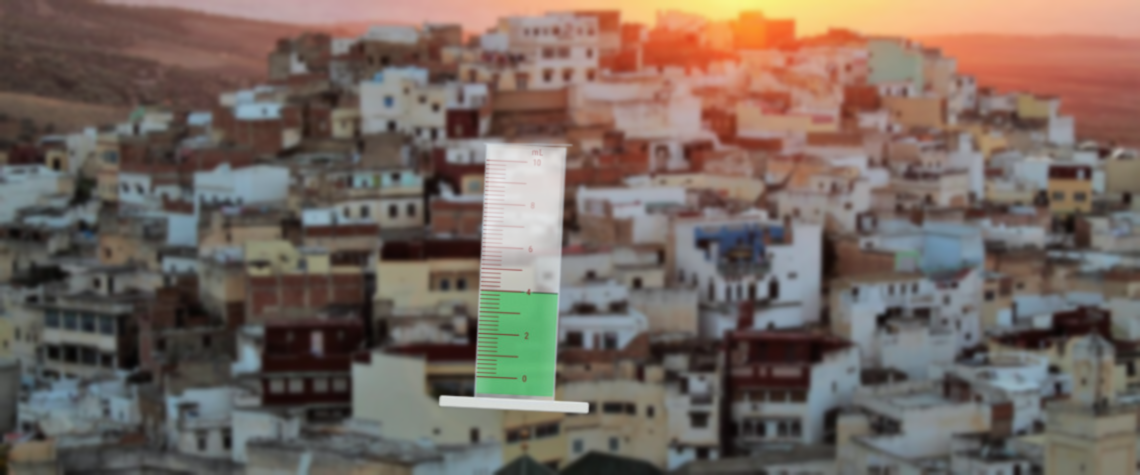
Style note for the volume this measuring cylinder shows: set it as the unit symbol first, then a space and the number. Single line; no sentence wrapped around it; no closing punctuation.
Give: mL 4
